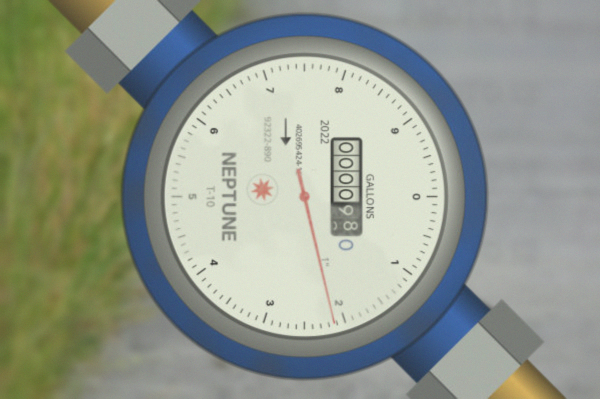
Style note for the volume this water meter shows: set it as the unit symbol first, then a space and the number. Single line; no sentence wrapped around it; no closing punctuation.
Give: gal 982.1
